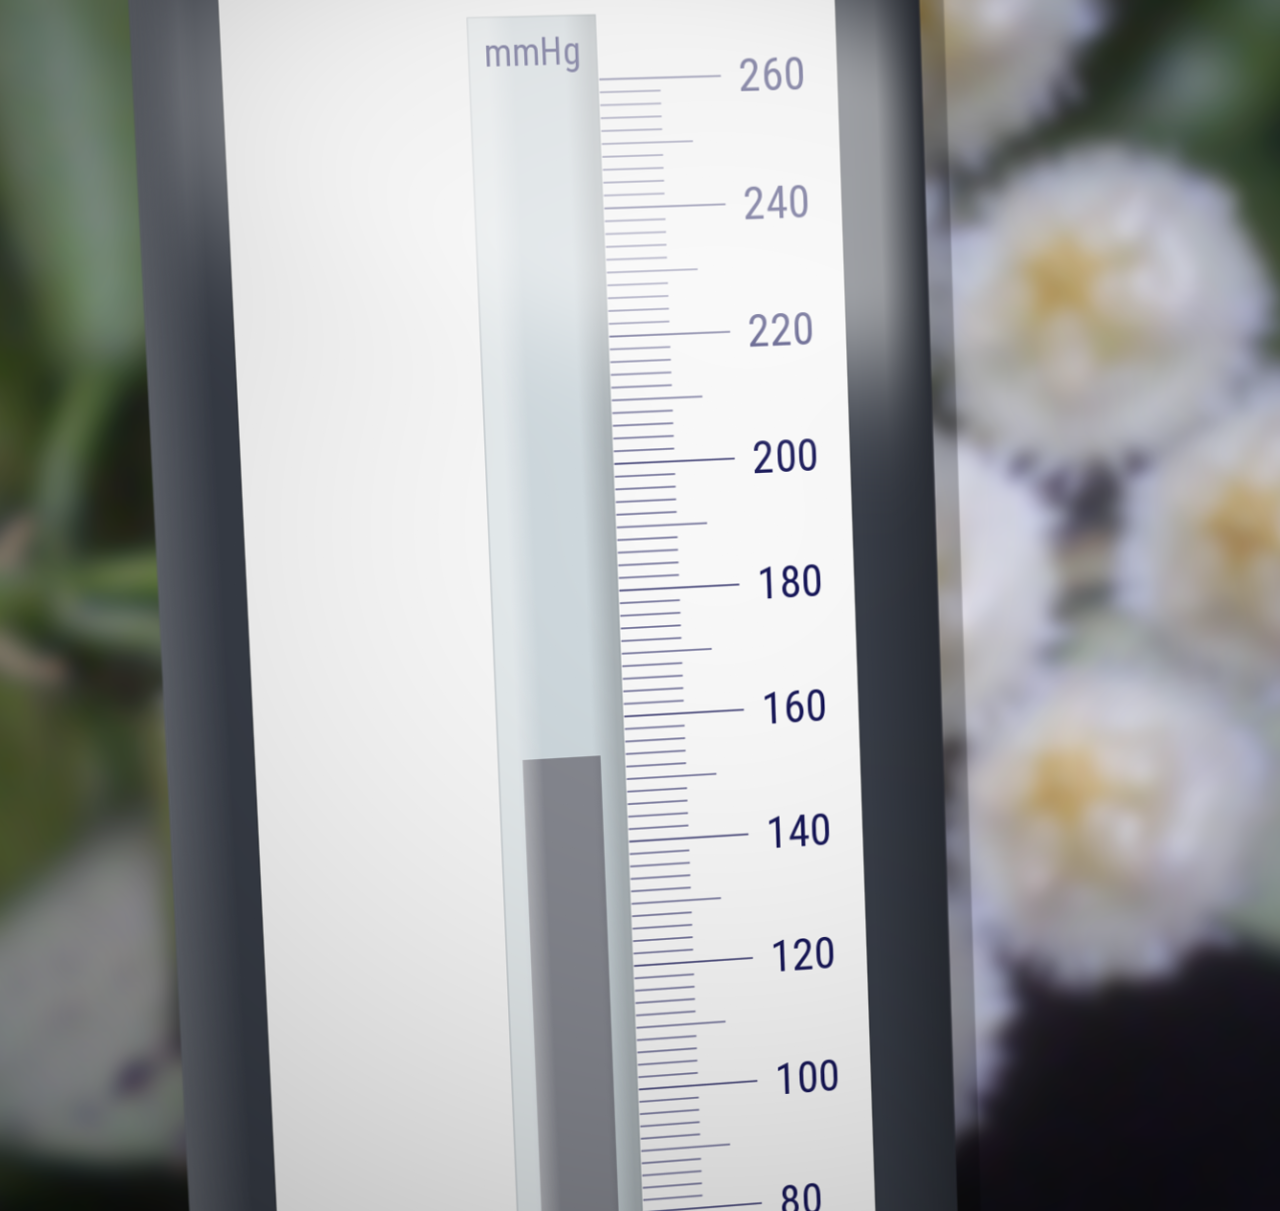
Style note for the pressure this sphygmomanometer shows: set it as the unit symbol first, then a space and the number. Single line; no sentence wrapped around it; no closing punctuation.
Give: mmHg 154
